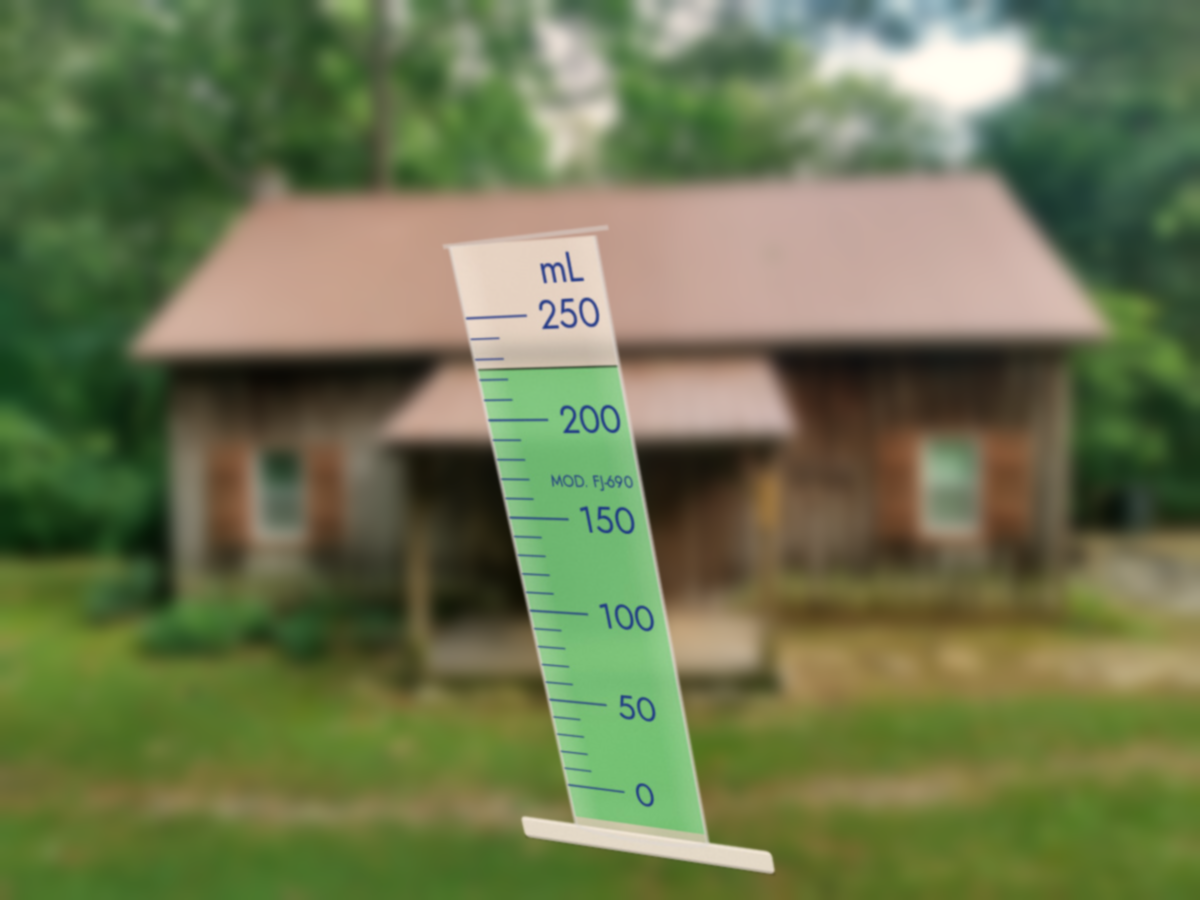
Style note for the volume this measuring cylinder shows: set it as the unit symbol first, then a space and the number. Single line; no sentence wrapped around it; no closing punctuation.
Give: mL 225
